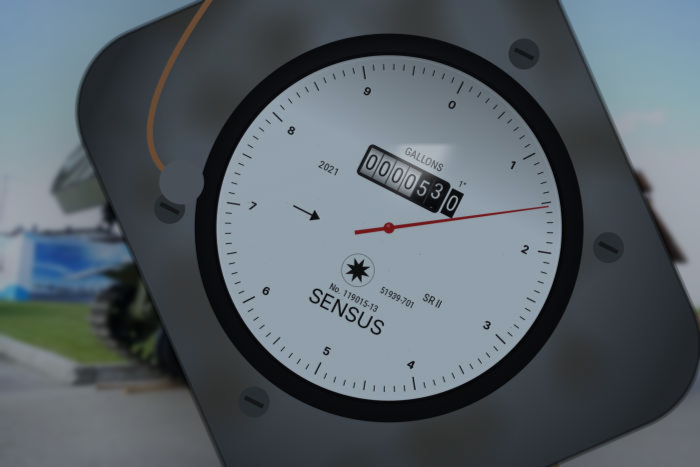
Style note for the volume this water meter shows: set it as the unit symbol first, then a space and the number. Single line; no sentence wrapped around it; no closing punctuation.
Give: gal 531.5
